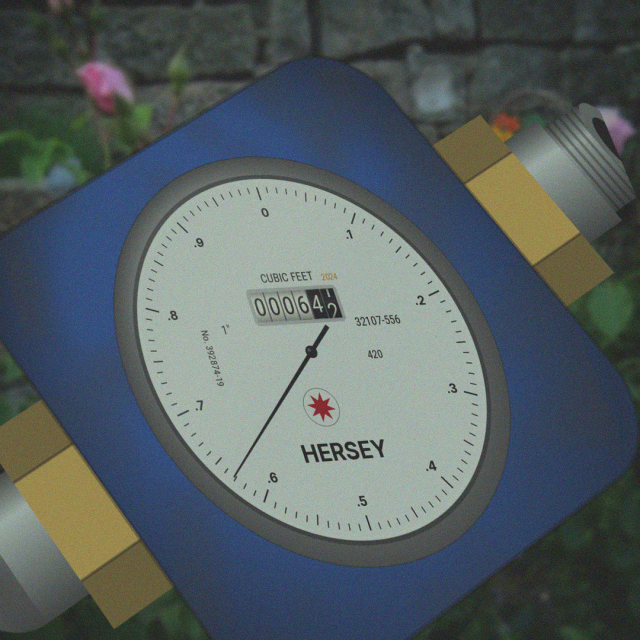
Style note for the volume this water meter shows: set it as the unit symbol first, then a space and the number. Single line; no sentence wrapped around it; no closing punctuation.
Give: ft³ 641.63
